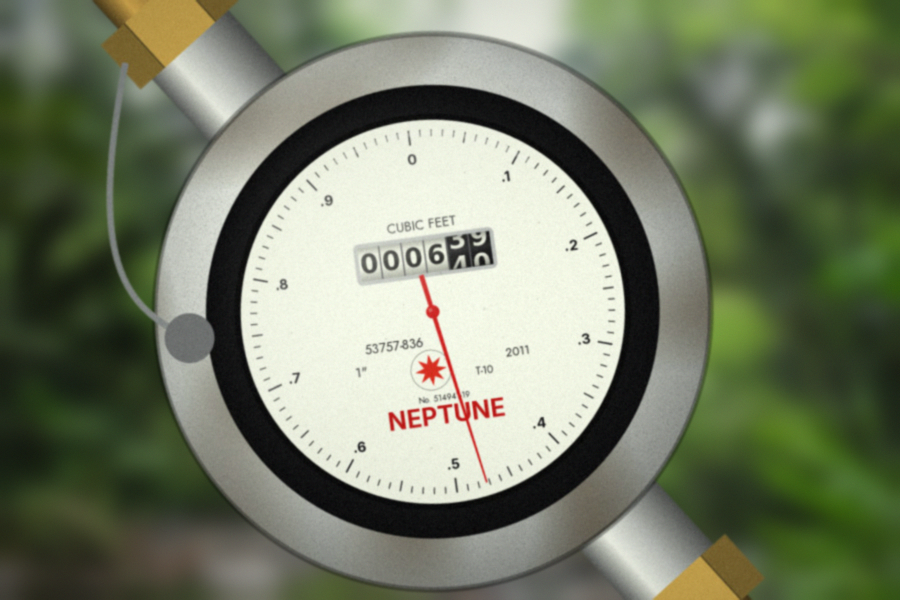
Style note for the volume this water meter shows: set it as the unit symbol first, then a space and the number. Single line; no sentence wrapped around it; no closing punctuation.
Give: ft³ 639.47
